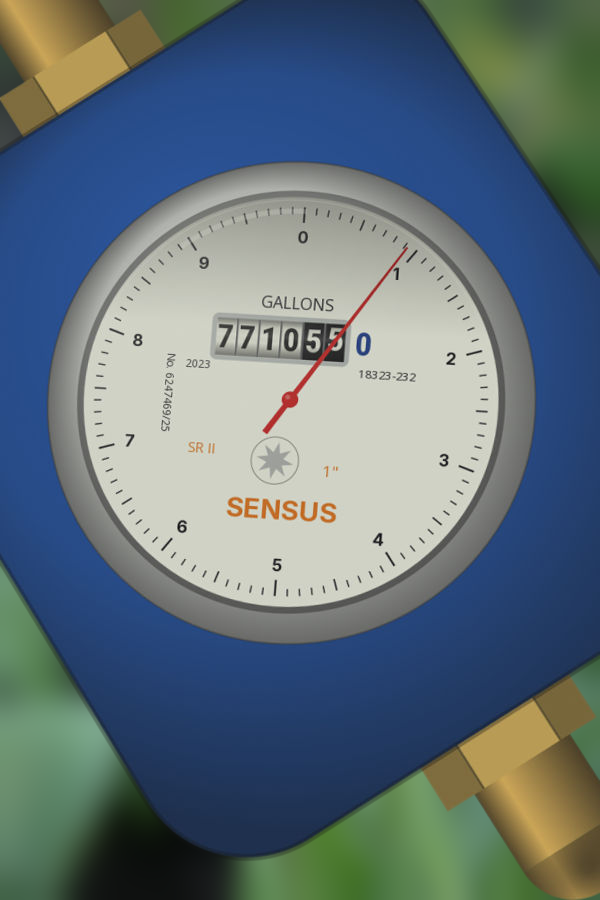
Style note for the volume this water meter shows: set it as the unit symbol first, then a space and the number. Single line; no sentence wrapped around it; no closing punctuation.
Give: gal 7710550.9
